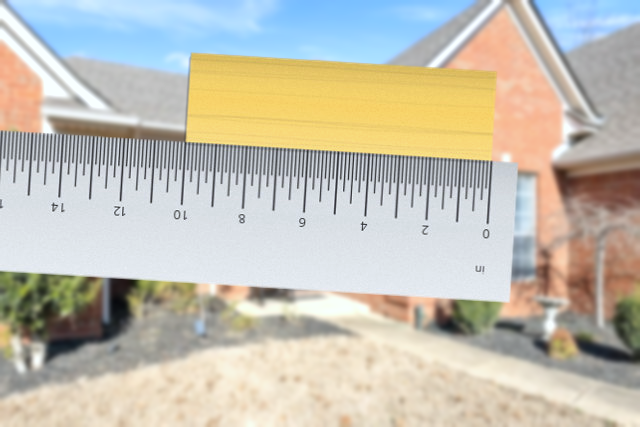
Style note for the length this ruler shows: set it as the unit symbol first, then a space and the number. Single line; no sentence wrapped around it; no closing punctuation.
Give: in 10
